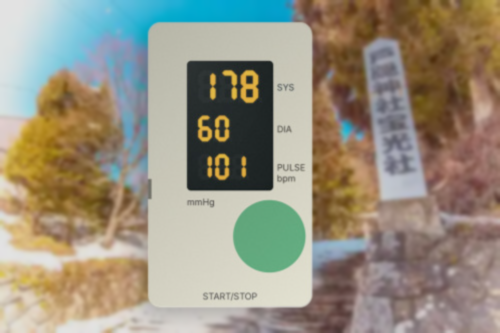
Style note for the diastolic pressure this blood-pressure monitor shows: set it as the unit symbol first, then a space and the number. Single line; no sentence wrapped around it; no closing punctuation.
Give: mmHg 60
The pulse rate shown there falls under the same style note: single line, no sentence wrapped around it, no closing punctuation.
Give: bpm 101
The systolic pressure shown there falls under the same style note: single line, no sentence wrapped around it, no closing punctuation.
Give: mmHg 178
